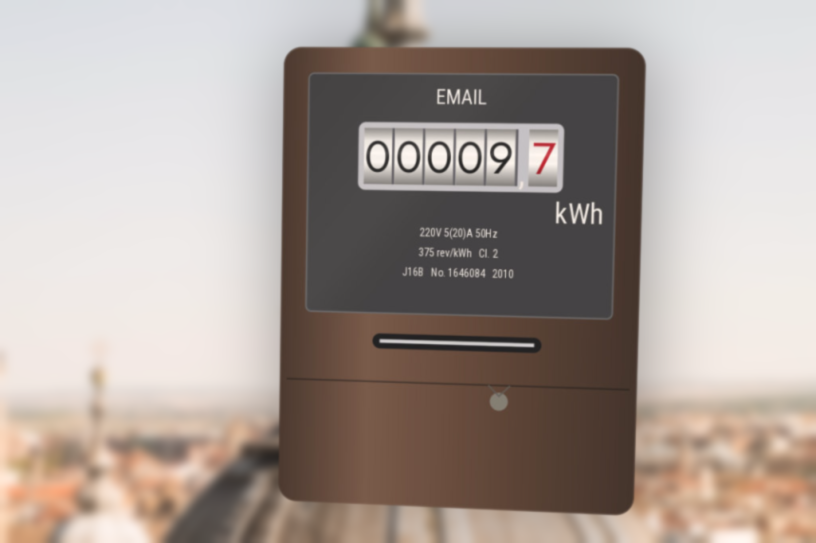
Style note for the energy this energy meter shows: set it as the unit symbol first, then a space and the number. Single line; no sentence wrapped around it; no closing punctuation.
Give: kWh 9.7
